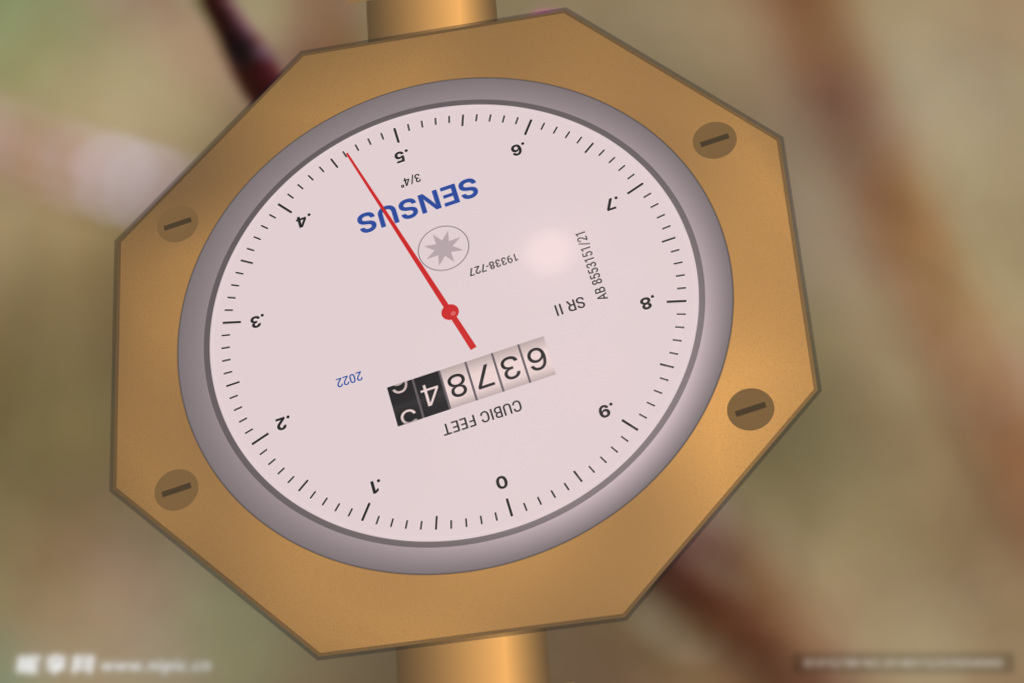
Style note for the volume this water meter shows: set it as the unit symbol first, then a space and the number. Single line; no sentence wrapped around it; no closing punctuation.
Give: ft³ 637845.46
